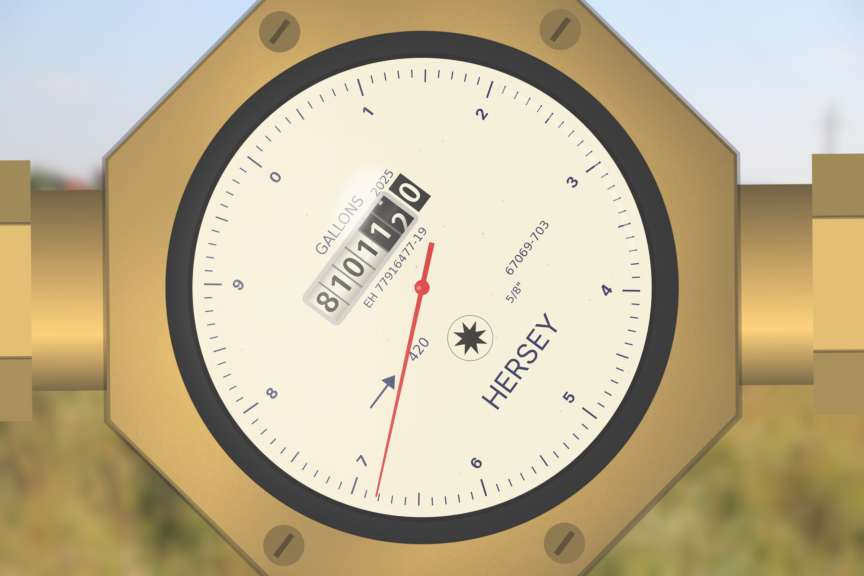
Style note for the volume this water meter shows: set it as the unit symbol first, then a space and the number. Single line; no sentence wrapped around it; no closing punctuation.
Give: gal 8101116.8
